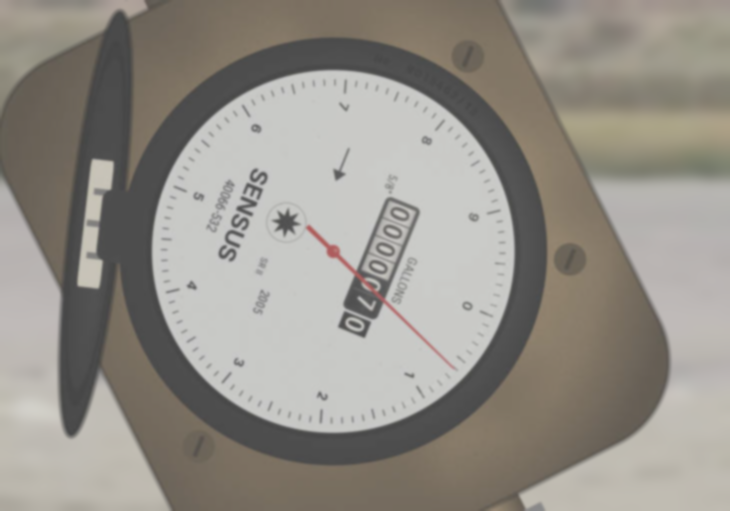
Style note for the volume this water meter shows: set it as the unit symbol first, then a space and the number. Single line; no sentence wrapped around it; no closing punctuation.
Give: gal 70.6
